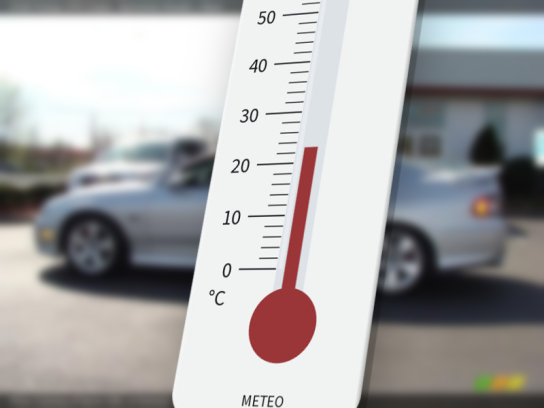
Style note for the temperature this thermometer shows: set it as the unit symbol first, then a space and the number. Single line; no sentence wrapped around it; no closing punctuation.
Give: °C 23
